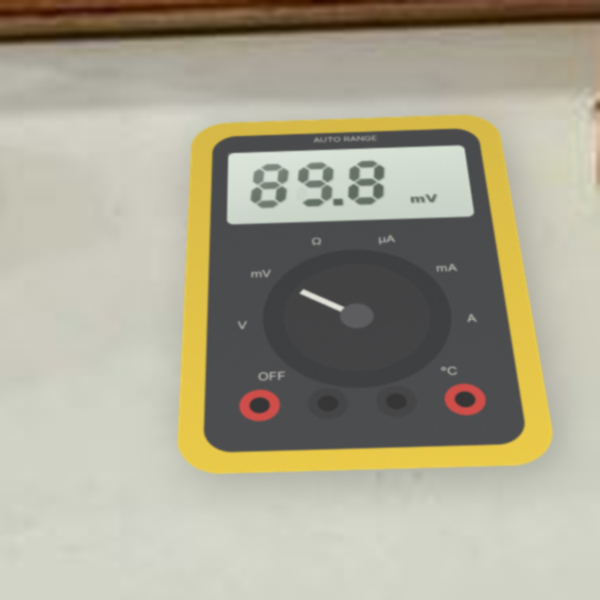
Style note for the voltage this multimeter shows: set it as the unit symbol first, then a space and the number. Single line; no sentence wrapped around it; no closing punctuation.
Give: mV 89.8
